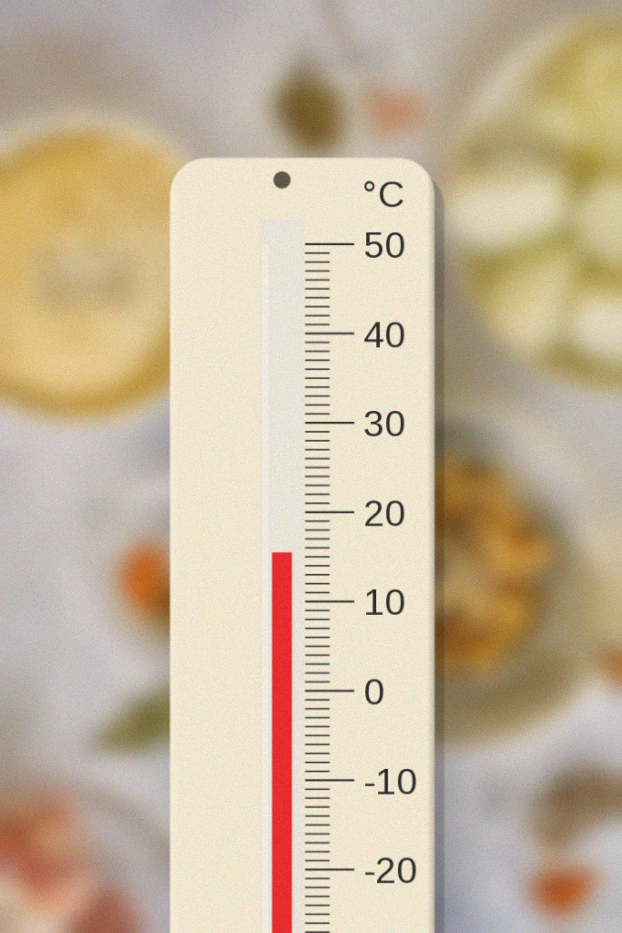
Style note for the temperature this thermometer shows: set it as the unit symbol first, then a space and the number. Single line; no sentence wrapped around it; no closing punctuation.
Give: °C 15.5
